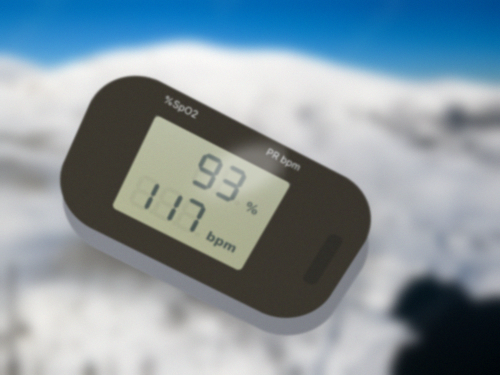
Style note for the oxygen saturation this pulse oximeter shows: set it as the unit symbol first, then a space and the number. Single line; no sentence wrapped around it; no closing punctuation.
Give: % 93
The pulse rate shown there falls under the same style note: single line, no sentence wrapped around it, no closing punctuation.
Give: bpm 117
